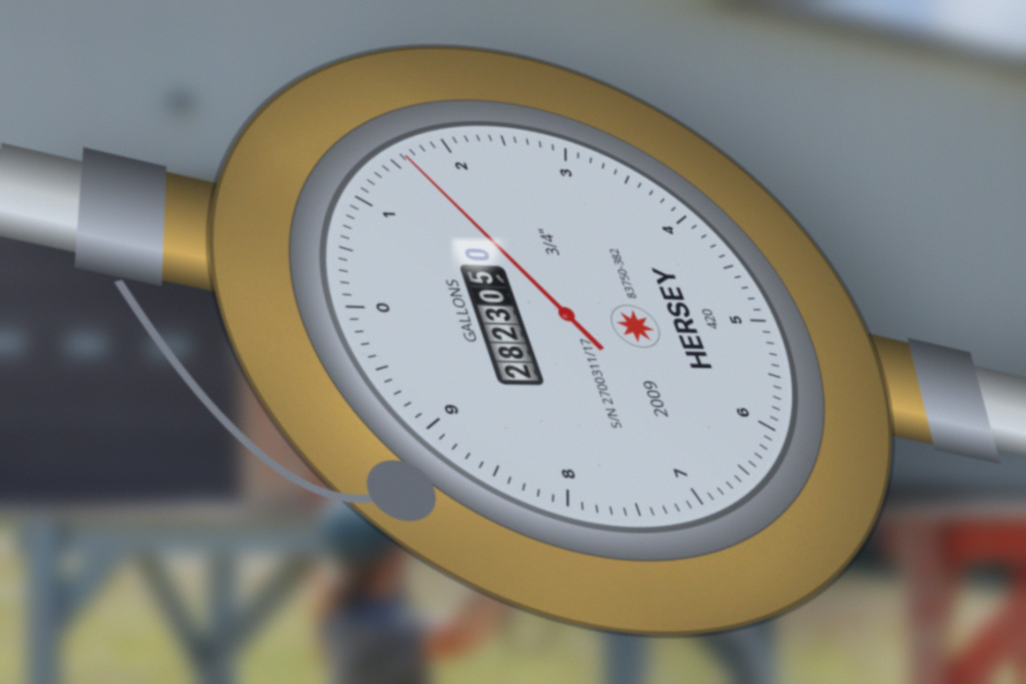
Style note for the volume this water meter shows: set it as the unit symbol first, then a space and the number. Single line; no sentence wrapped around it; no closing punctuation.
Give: gal 2823051.6
